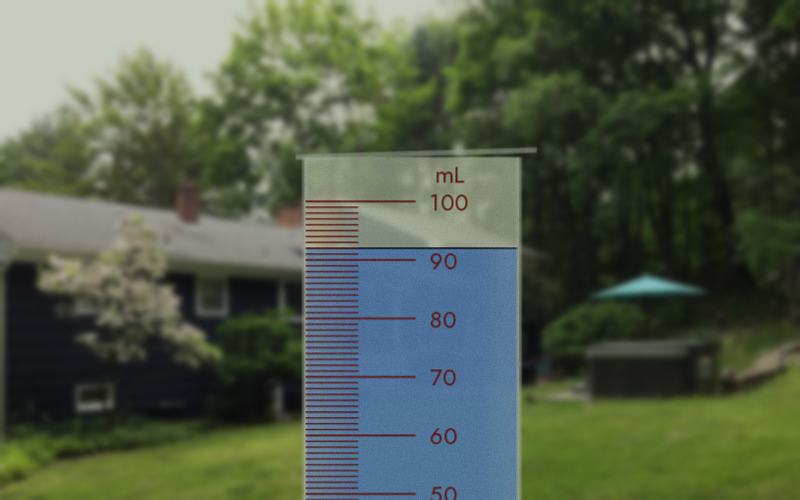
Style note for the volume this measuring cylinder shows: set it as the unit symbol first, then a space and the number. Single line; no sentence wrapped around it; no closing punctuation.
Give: mL 92
